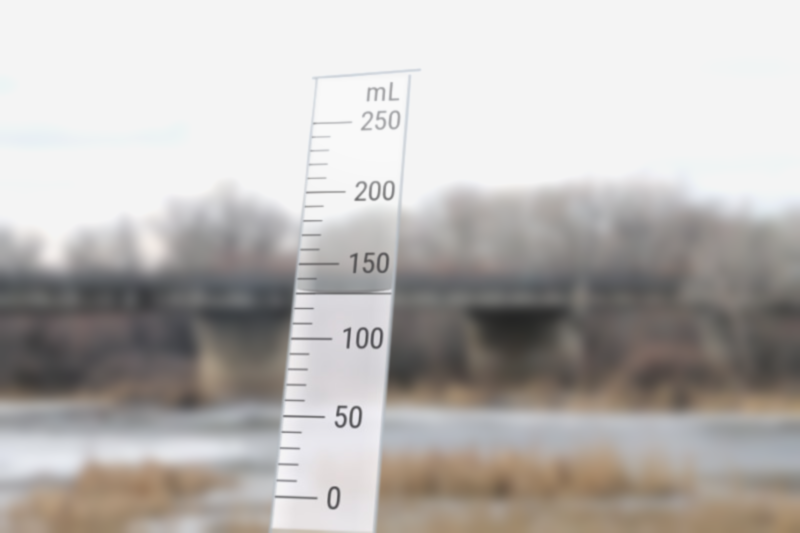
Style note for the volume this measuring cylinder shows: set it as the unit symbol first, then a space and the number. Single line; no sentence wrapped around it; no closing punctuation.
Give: mL 130
